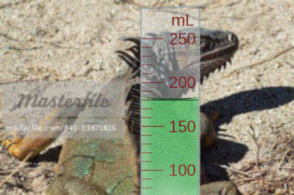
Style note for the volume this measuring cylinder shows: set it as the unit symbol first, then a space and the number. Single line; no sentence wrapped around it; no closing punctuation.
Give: mL 180
